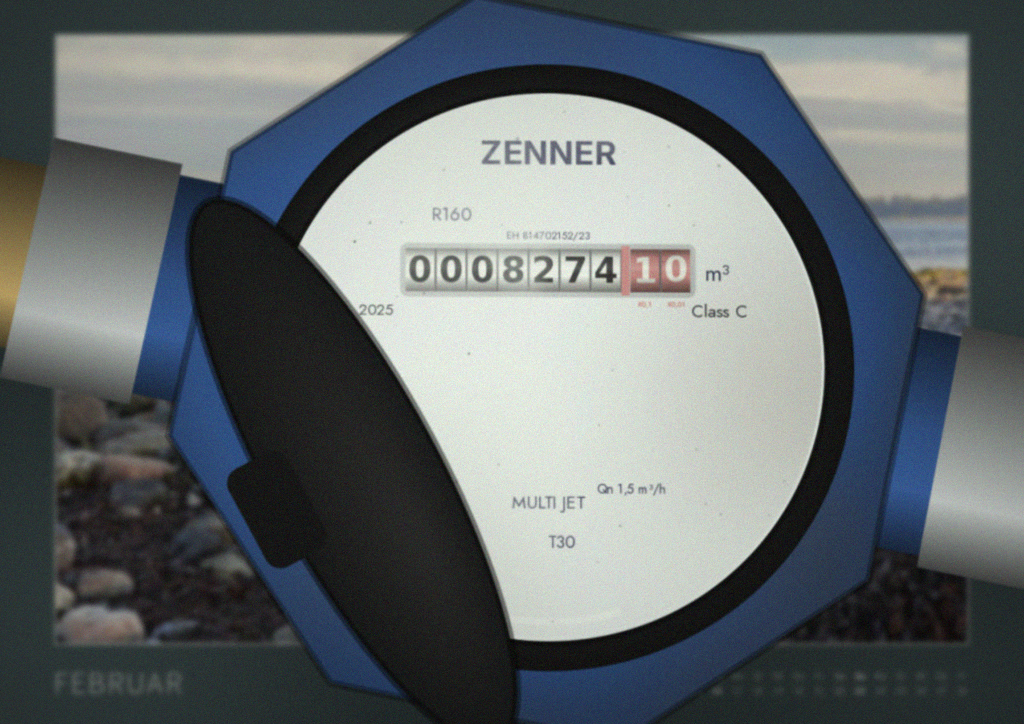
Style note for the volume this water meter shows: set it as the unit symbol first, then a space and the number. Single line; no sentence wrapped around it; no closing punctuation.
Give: m³ 8274.10
